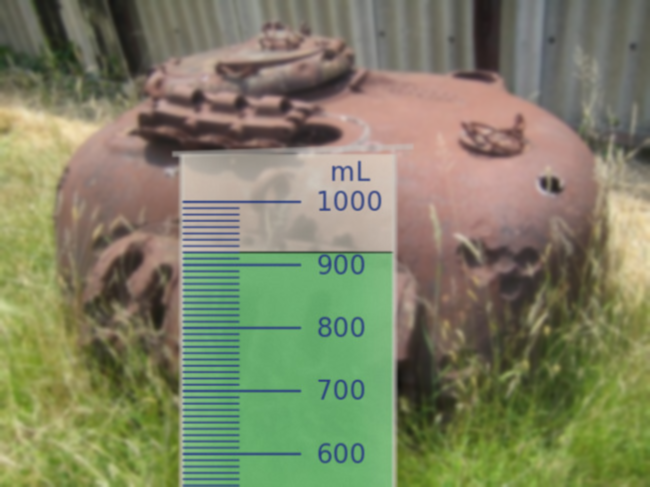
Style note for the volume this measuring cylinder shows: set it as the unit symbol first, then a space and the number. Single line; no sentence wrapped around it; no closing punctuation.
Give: mL 920
